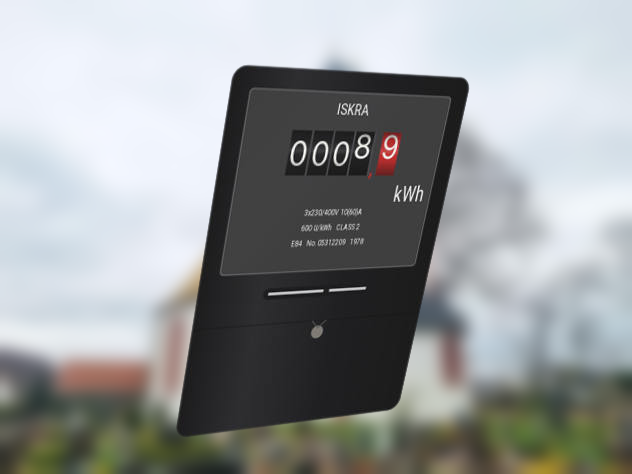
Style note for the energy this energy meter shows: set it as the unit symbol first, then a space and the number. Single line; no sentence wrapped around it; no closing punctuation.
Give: kWh 8.9
